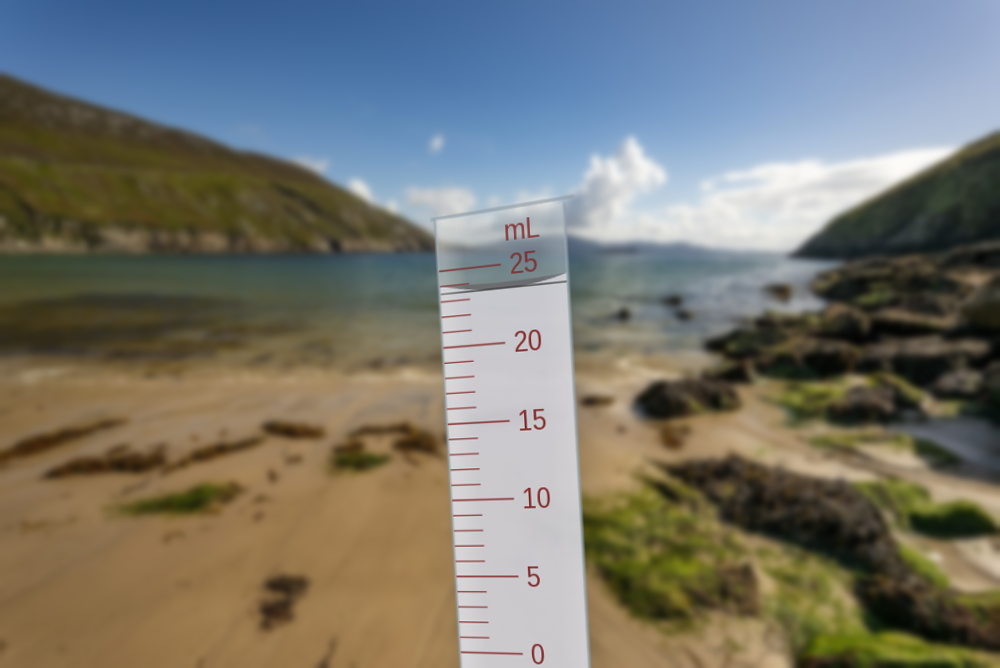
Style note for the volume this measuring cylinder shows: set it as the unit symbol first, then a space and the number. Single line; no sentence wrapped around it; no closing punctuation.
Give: mL 23.5
